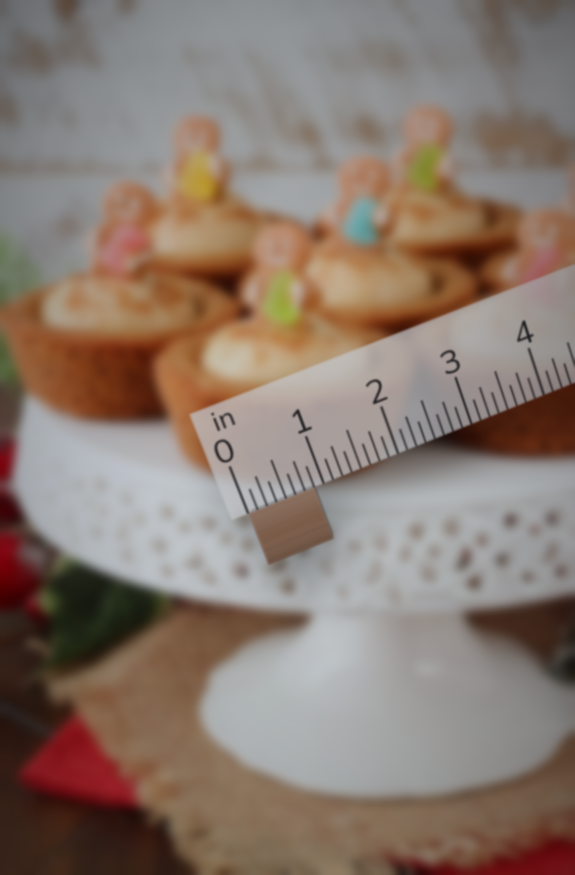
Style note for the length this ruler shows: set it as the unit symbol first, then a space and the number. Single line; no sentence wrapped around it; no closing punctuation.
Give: in 0.875
